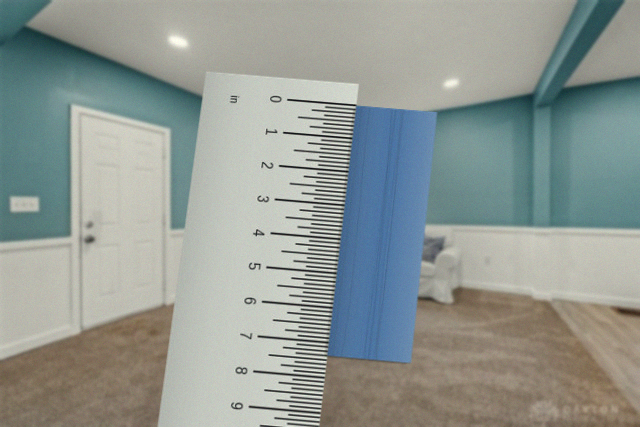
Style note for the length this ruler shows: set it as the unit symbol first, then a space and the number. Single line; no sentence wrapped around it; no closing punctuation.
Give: in 7.375
